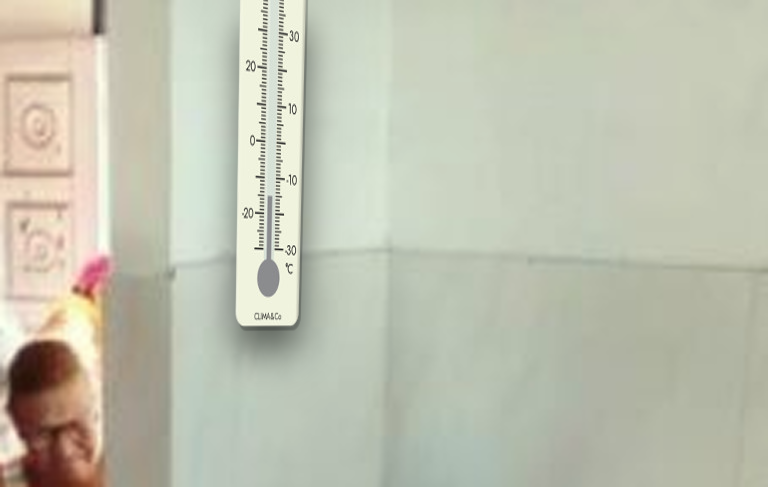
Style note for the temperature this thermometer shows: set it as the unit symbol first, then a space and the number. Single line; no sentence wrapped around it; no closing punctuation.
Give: °C -15
